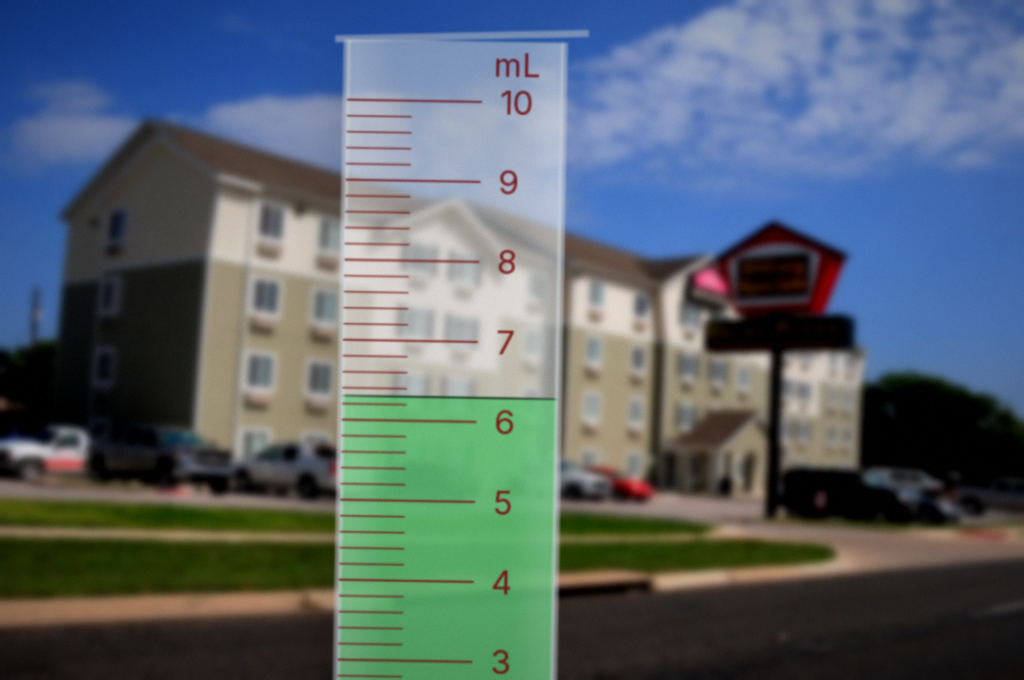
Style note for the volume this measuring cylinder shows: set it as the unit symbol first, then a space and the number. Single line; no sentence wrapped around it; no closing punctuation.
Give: mL 6.3
